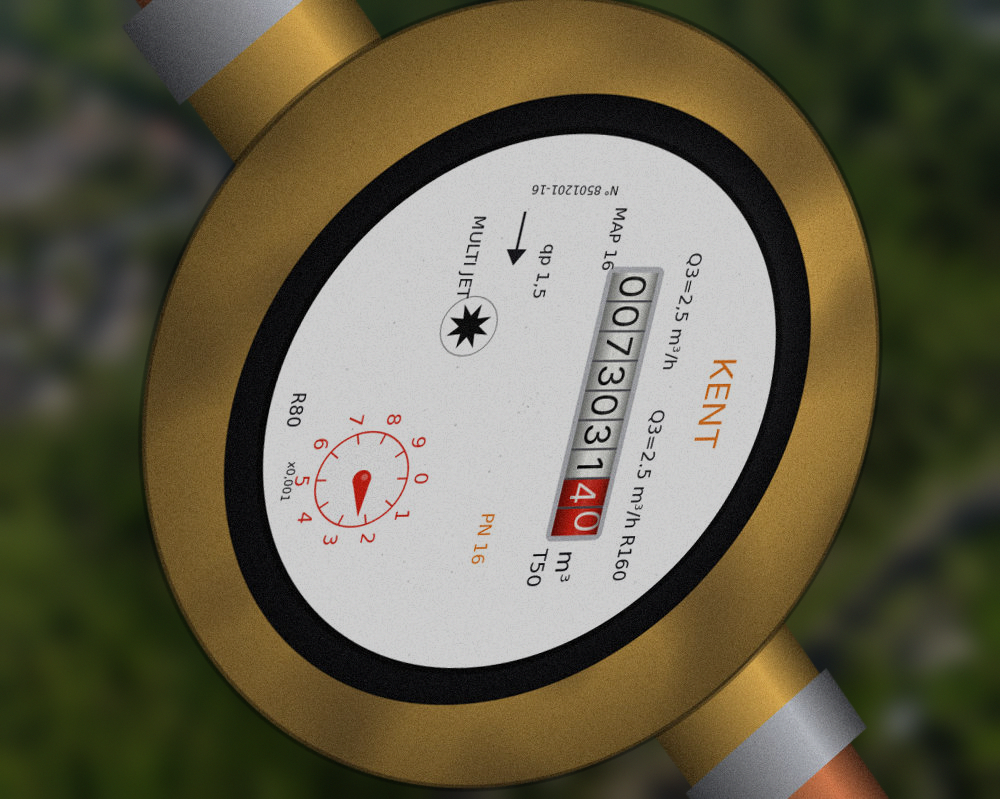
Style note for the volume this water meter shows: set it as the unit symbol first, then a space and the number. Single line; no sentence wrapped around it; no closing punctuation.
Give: m³ 73031.402
